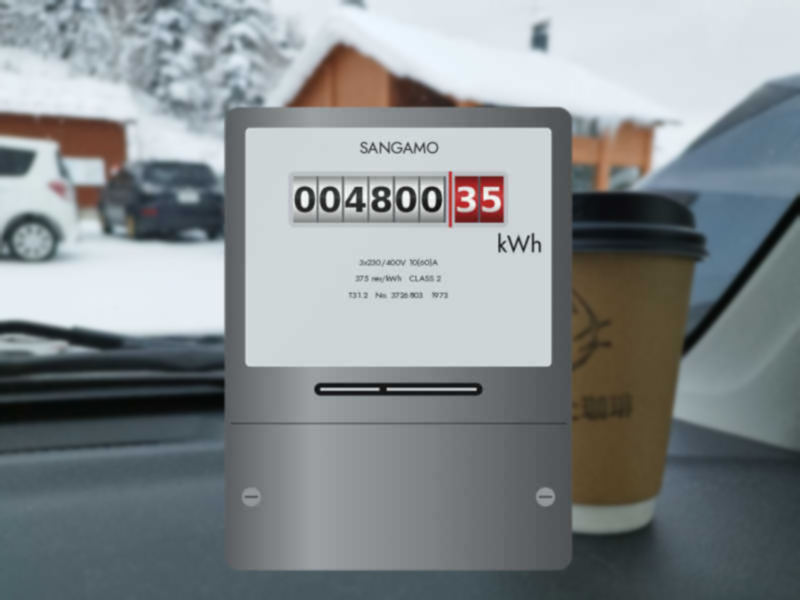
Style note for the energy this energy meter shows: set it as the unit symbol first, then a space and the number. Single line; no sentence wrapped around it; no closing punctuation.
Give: kWh 4800.35
